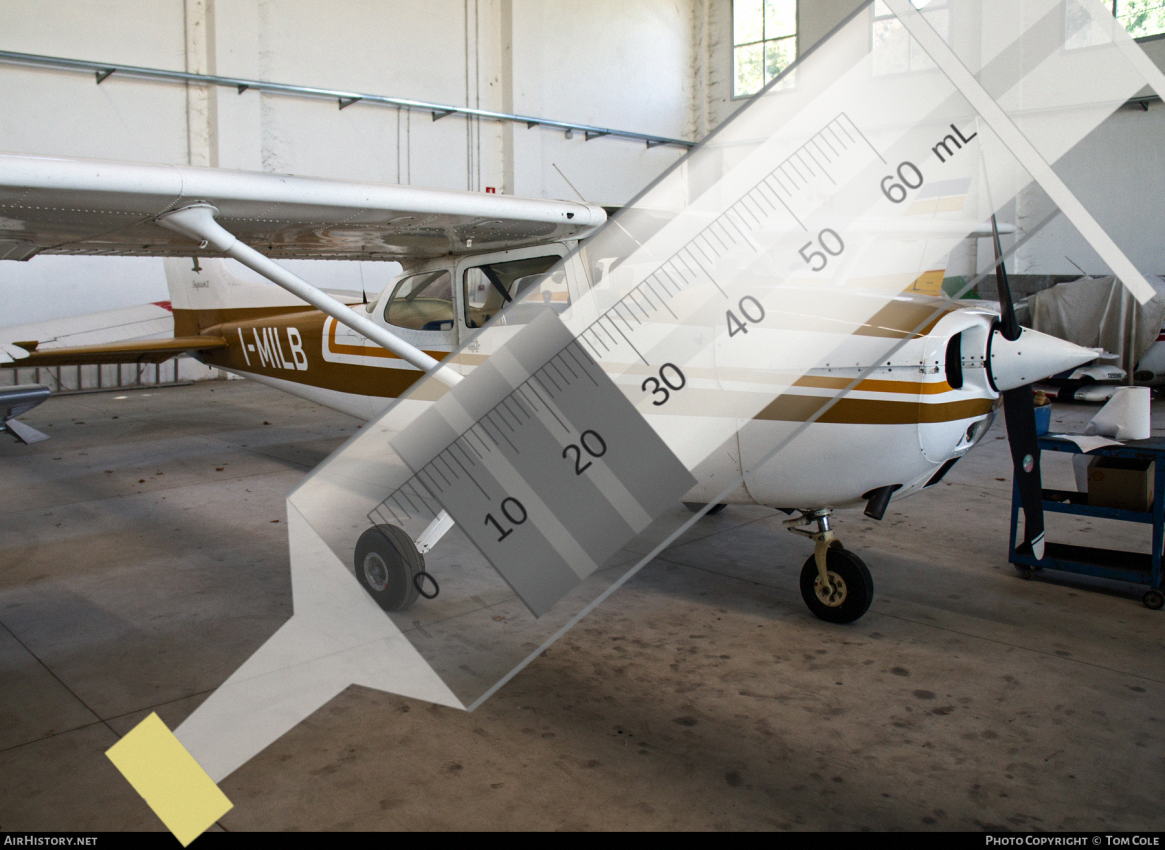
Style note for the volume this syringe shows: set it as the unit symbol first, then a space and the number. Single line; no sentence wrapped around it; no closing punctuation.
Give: mL 6
